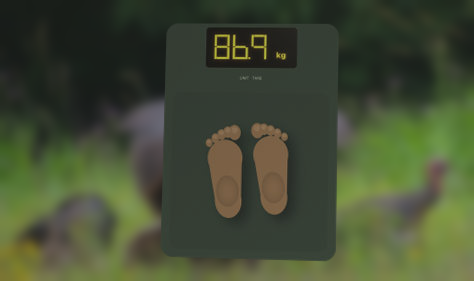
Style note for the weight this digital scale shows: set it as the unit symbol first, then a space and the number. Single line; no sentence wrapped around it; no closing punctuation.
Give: kg 86.9
